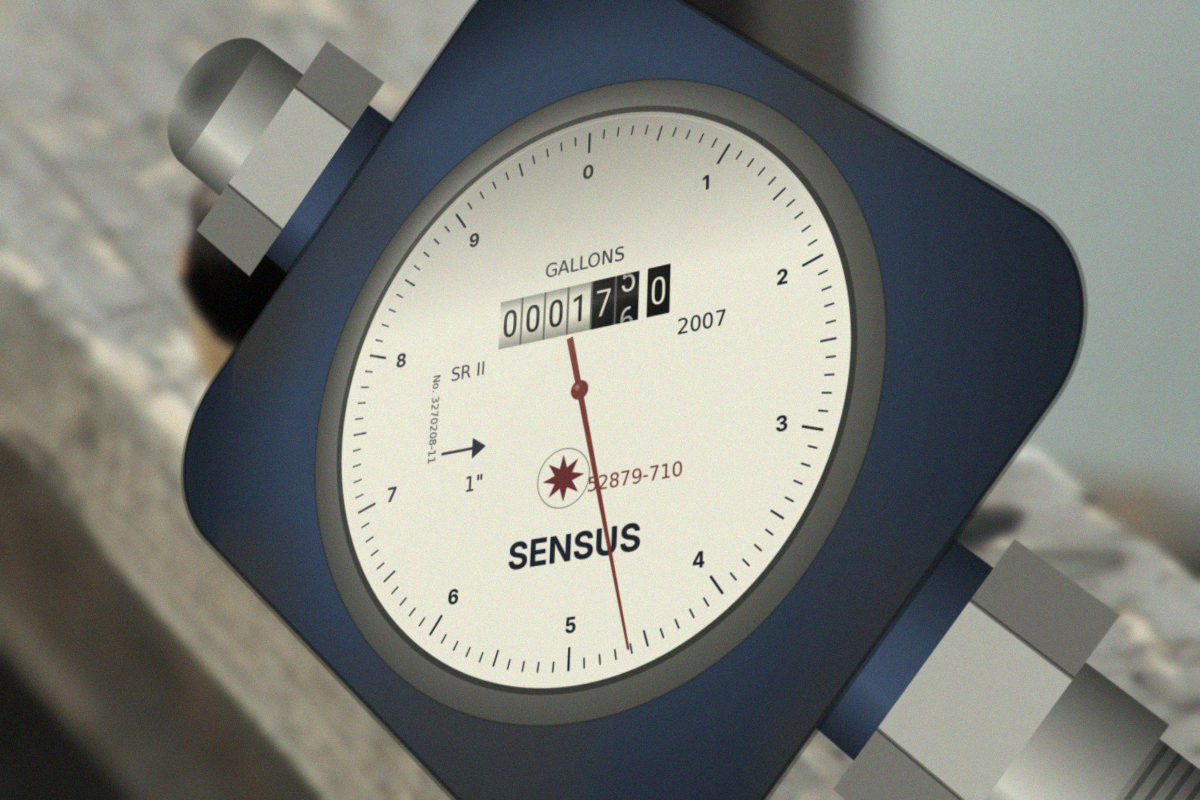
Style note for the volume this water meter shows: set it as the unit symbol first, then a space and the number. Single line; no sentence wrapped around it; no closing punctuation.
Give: gal 1754.6
